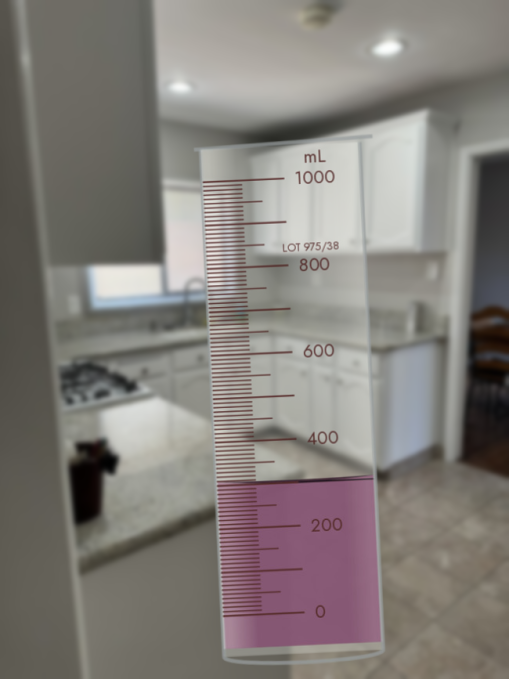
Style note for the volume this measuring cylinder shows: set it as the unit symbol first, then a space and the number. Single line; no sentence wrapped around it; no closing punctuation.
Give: mL 300
